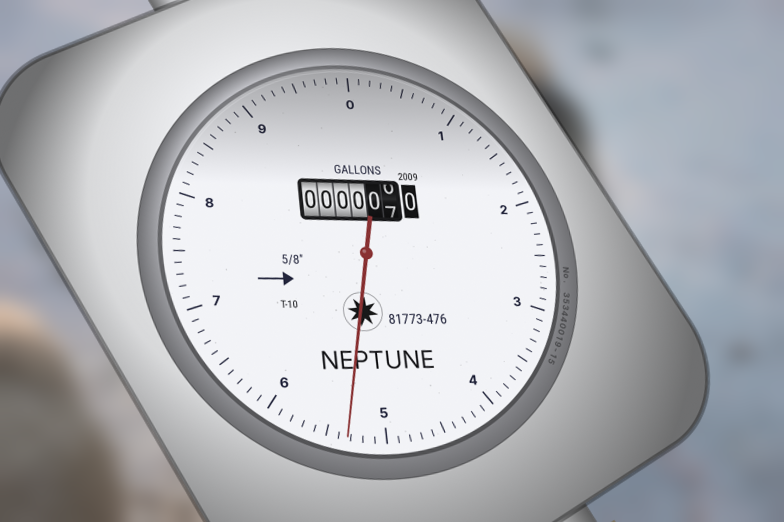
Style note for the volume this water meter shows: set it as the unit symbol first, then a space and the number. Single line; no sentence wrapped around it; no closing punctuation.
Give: gal 65.3
